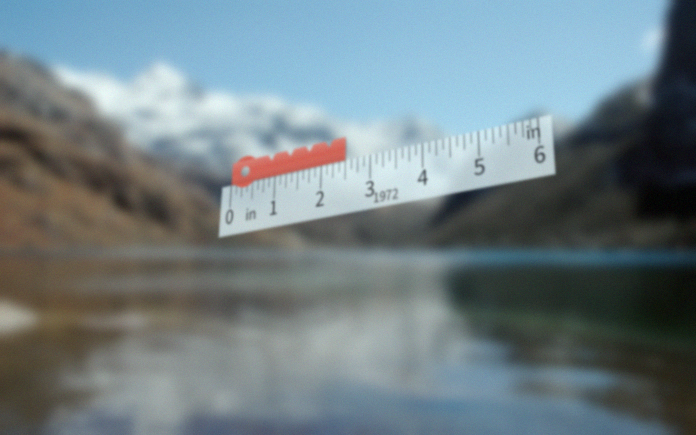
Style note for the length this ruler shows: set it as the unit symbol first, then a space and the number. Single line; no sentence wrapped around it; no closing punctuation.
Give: in 2.5
